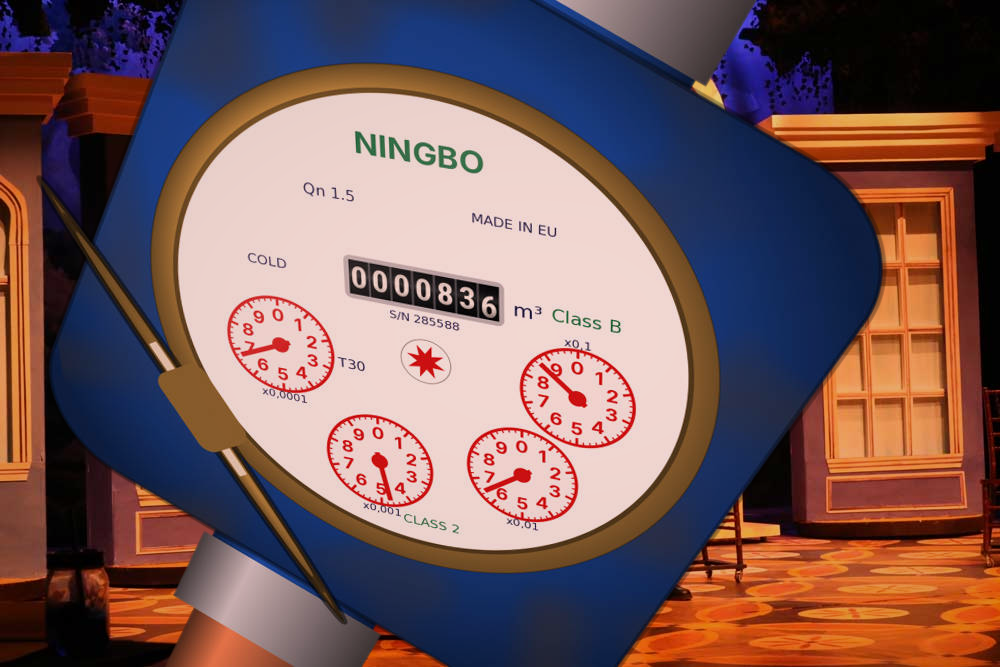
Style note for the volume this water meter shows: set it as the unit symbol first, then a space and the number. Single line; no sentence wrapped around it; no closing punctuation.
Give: m³ 835.8646
